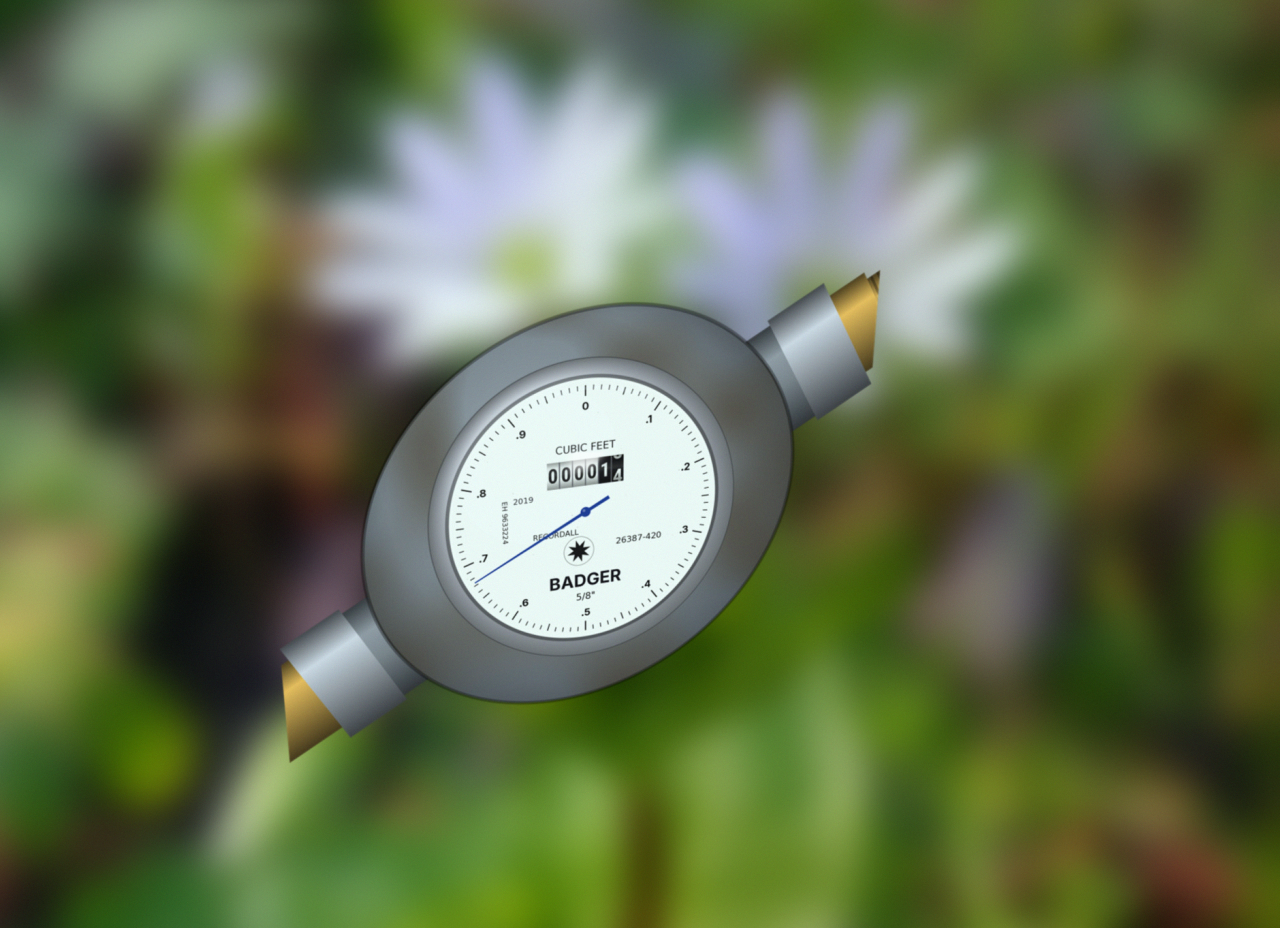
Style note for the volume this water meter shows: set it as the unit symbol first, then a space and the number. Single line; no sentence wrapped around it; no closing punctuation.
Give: ft³ 13.67
